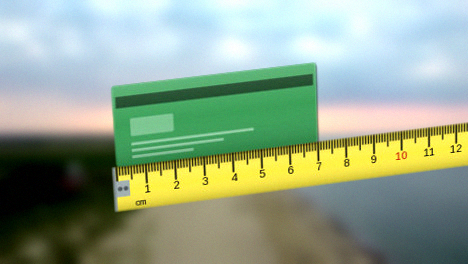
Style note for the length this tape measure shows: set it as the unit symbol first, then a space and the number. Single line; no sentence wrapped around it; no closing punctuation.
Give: cm 7
